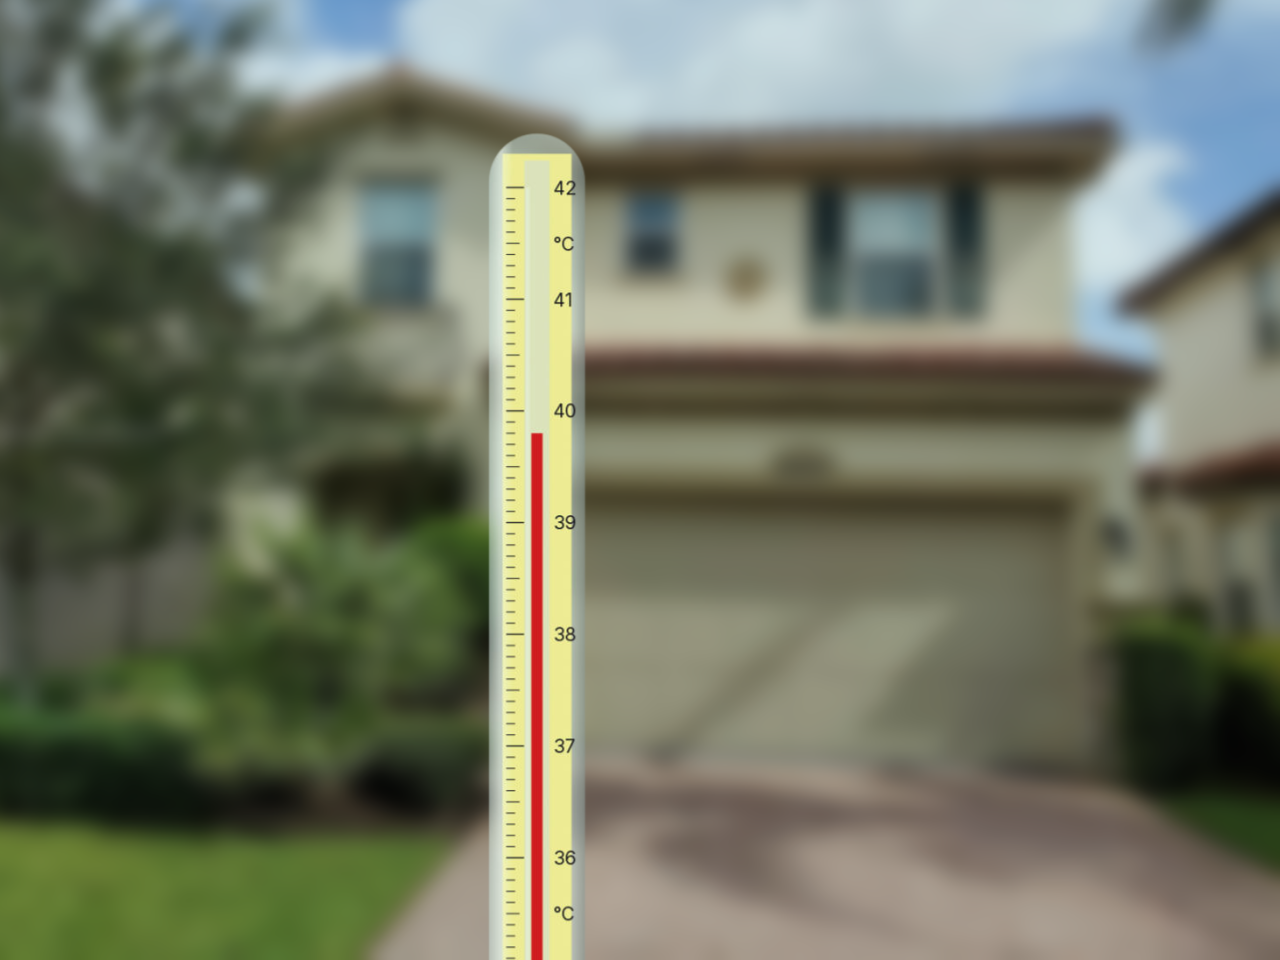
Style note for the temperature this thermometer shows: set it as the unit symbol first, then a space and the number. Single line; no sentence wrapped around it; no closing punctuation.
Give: °C 39.8
